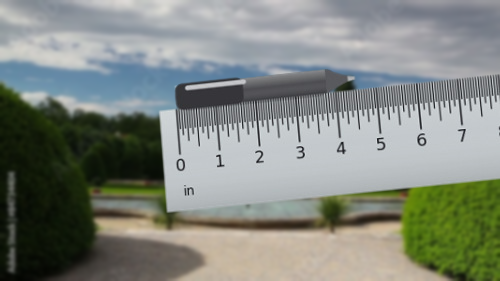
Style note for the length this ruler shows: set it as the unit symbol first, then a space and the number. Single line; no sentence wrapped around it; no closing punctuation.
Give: in 4.5
